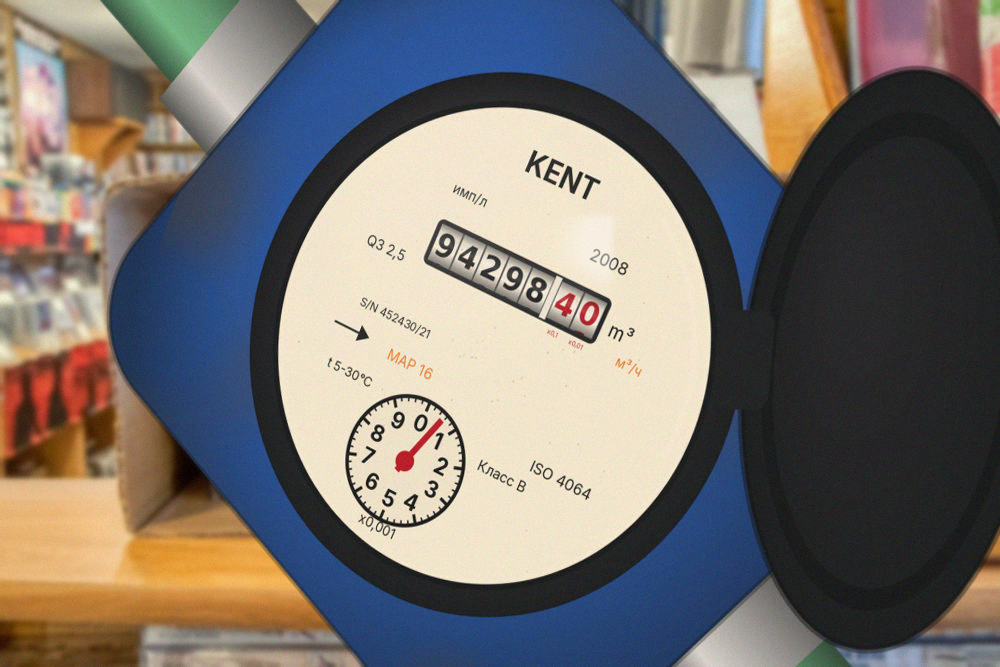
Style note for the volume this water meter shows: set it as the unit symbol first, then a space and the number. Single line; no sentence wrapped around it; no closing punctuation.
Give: m³ 94298.400
